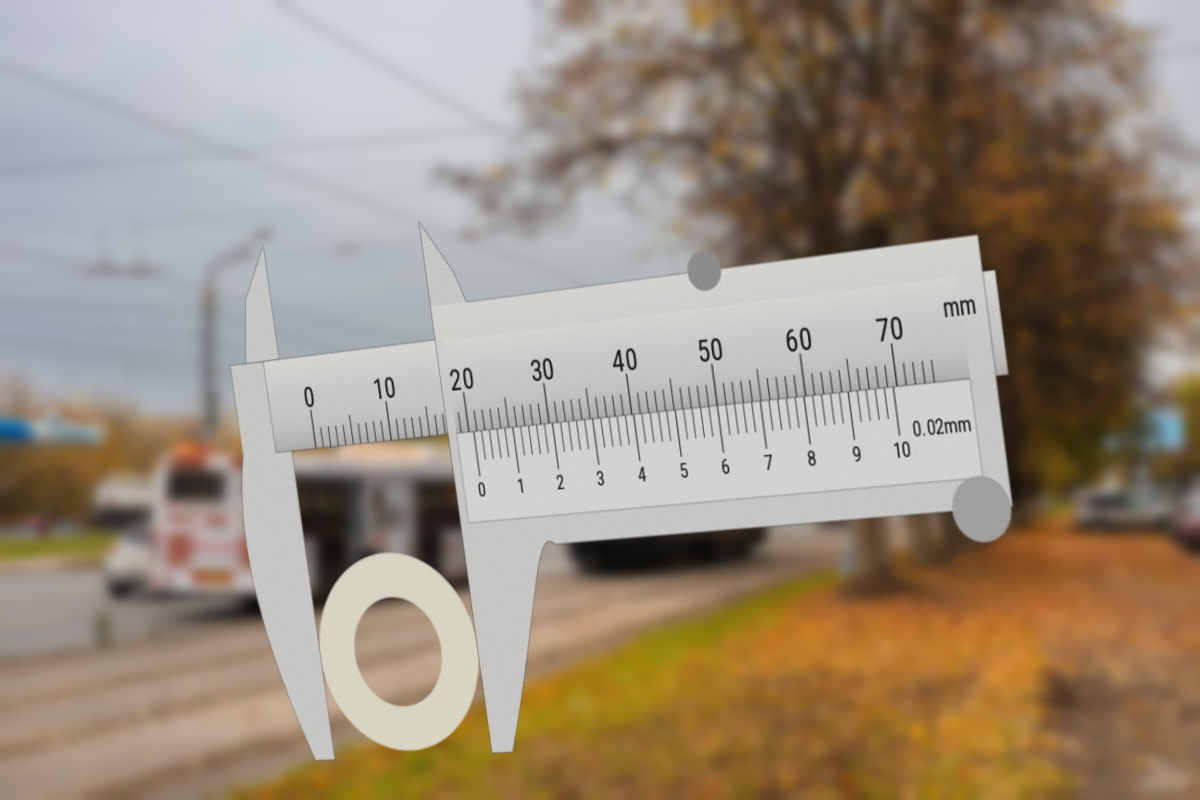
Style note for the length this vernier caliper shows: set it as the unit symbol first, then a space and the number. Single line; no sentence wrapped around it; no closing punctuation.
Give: mm 20.6
